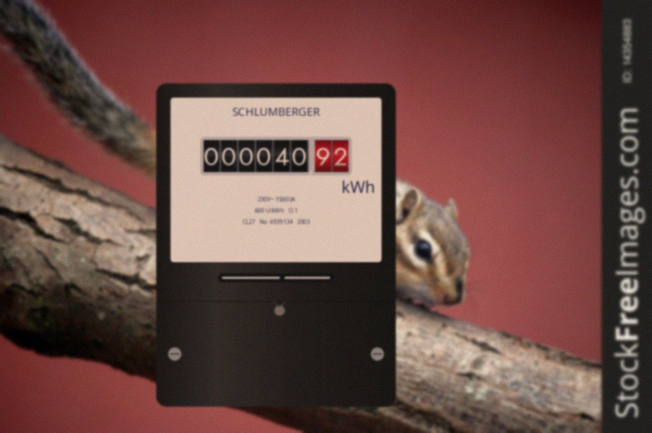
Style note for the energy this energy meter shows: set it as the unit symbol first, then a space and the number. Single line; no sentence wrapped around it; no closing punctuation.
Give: kWh 40.92
